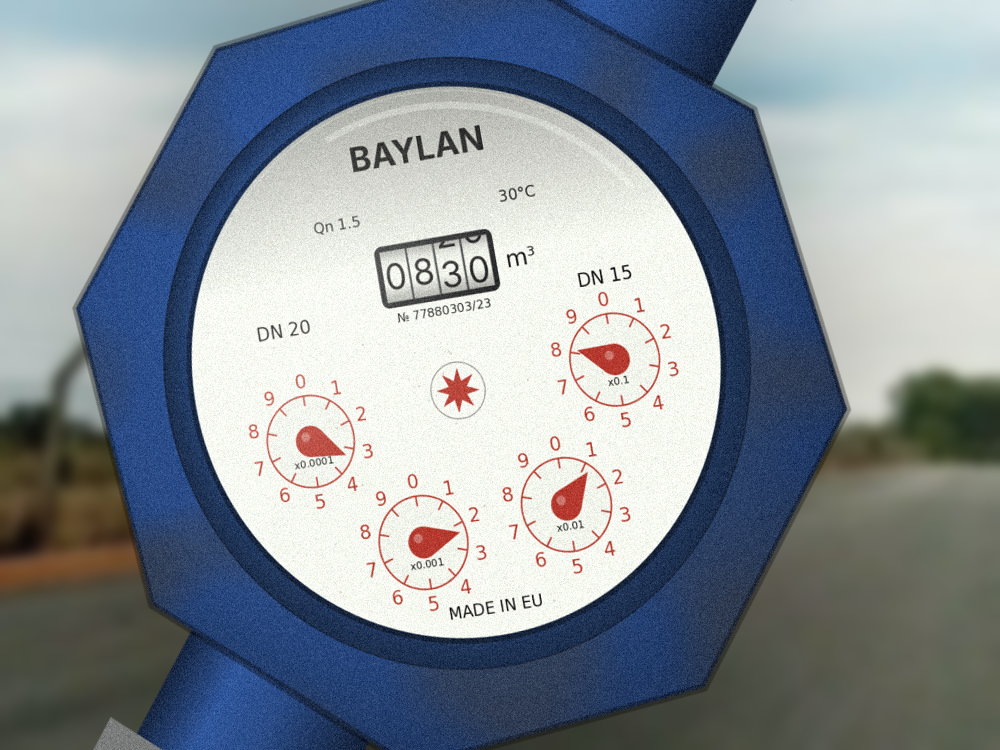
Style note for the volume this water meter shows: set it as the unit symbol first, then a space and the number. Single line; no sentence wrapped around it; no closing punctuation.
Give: m³ 829.8123
